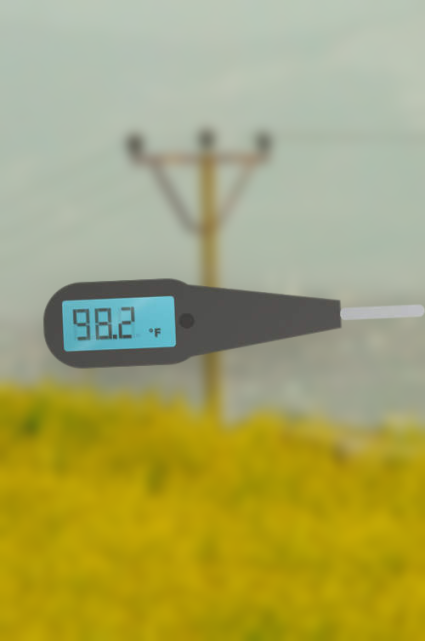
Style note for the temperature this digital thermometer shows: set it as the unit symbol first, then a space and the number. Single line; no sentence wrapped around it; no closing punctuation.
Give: °F 98.2
